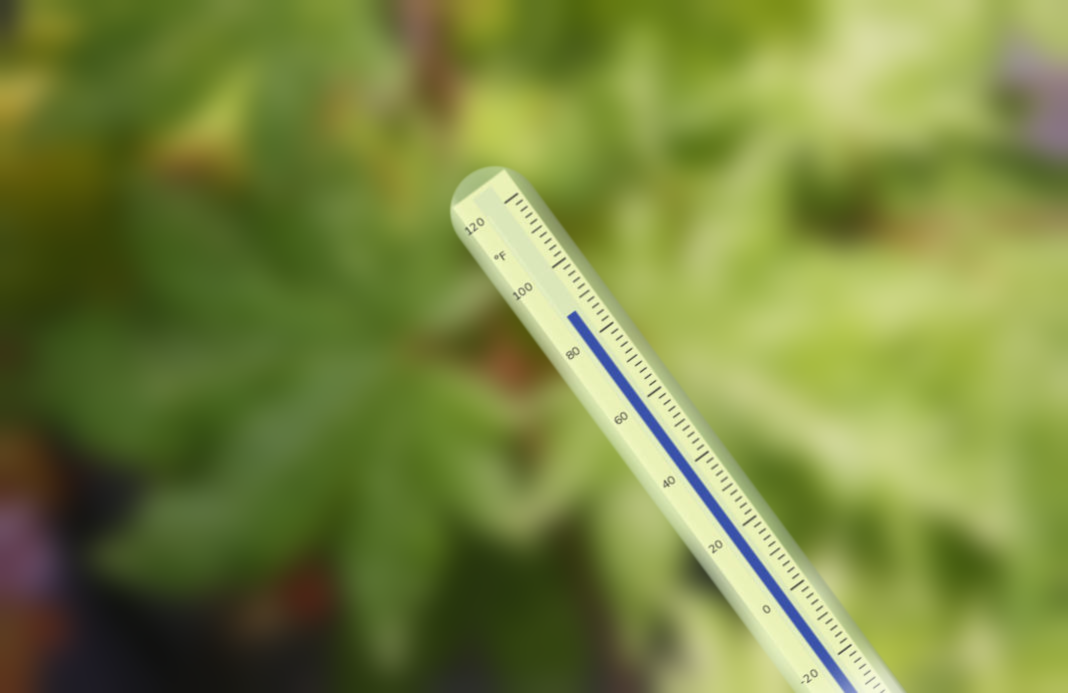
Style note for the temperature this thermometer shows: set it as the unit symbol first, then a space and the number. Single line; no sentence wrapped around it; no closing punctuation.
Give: °F 88
